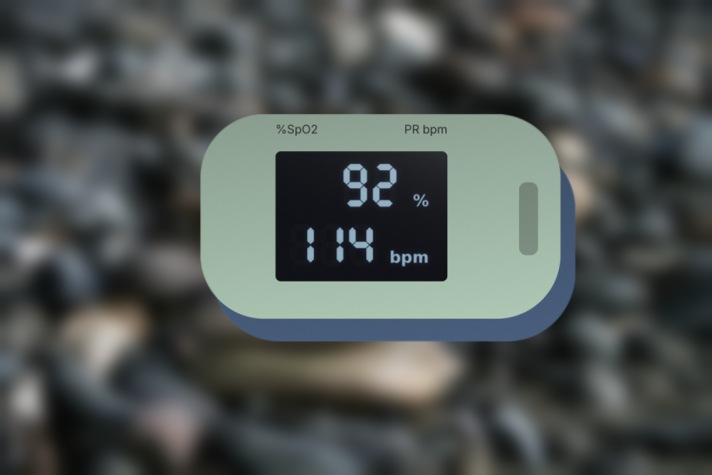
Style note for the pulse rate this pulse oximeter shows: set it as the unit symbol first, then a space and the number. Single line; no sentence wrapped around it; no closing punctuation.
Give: bpm 114
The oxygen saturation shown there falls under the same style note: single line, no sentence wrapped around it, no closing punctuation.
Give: % 92
